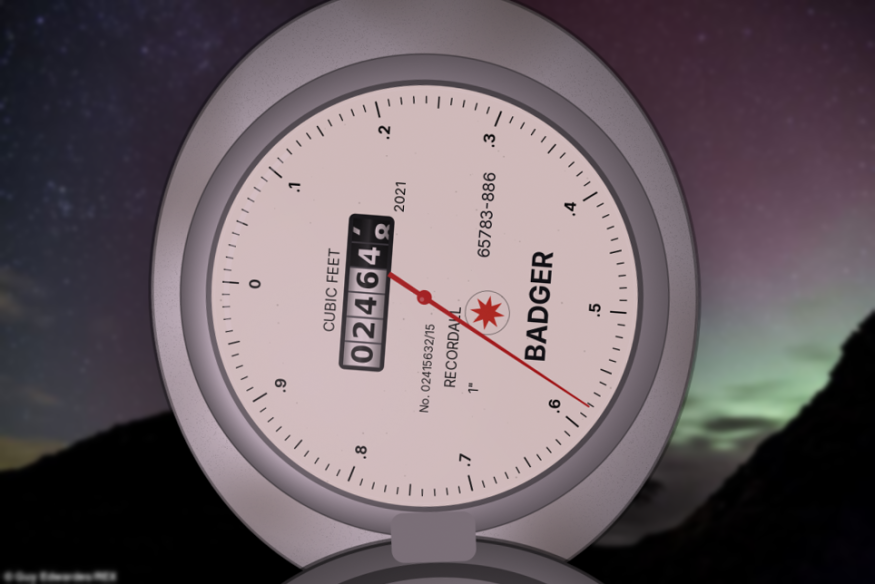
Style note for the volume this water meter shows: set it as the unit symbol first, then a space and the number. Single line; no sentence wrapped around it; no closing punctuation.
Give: ft³ 24647.58
